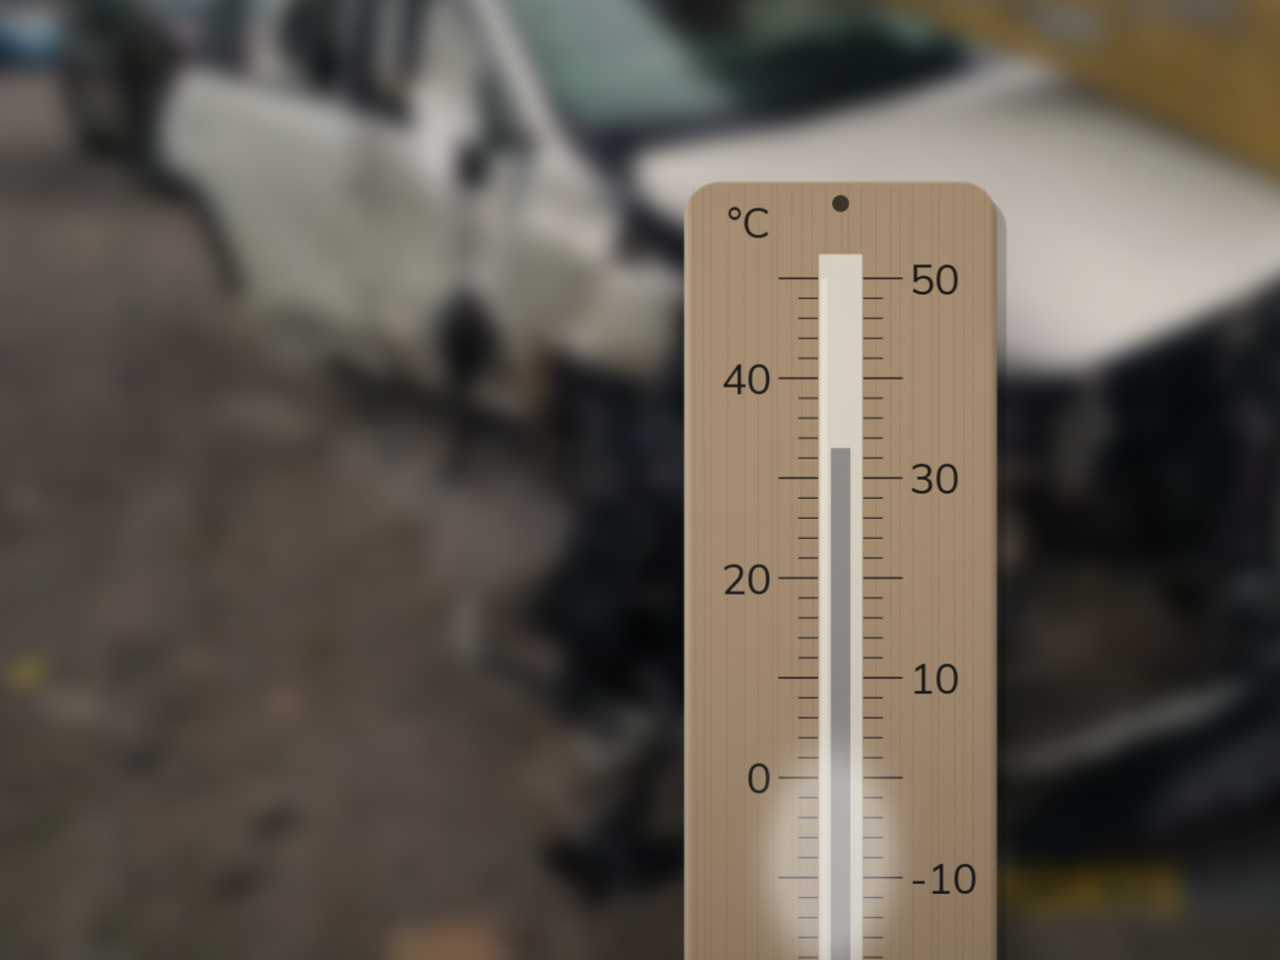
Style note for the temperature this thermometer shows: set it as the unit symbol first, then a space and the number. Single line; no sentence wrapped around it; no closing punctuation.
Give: °C 33
